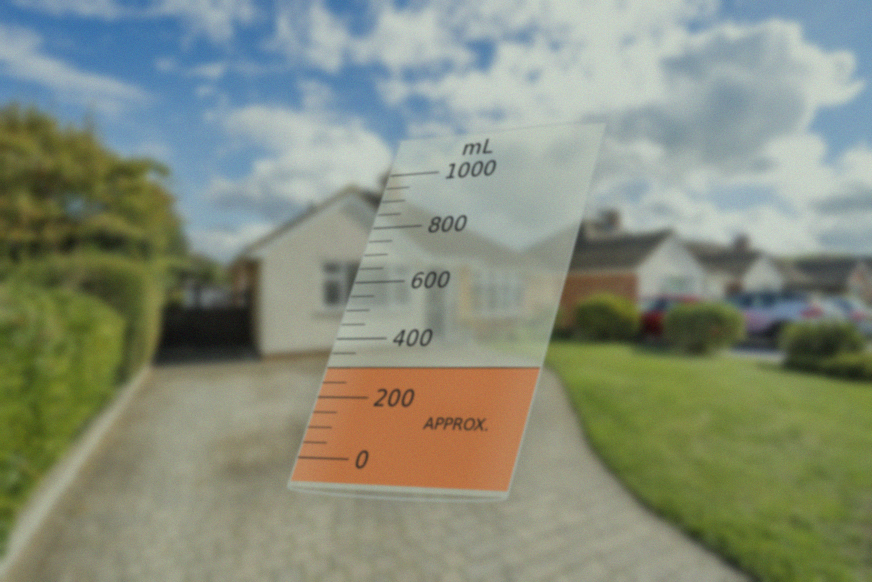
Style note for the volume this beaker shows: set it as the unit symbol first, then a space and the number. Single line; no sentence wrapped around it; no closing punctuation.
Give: mL 300
